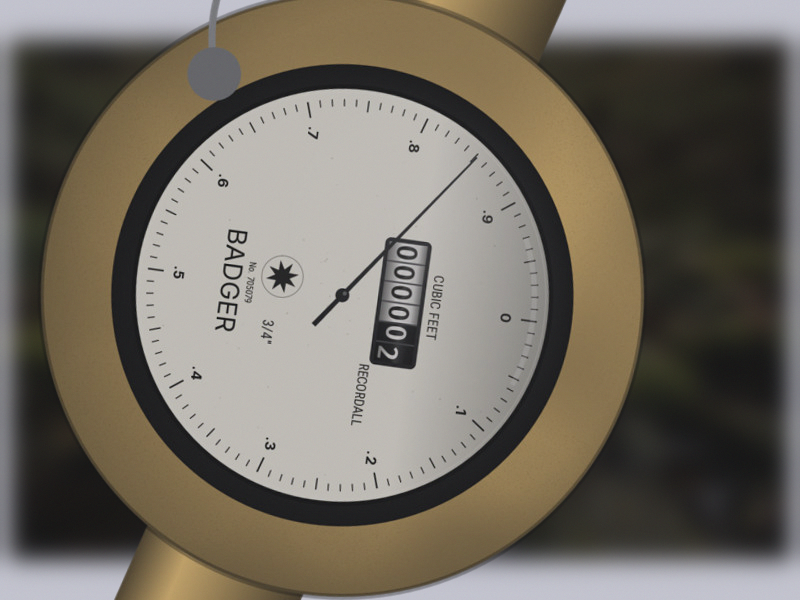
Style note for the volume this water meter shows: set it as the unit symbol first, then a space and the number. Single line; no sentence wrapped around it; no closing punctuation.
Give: ft³ 1.85
